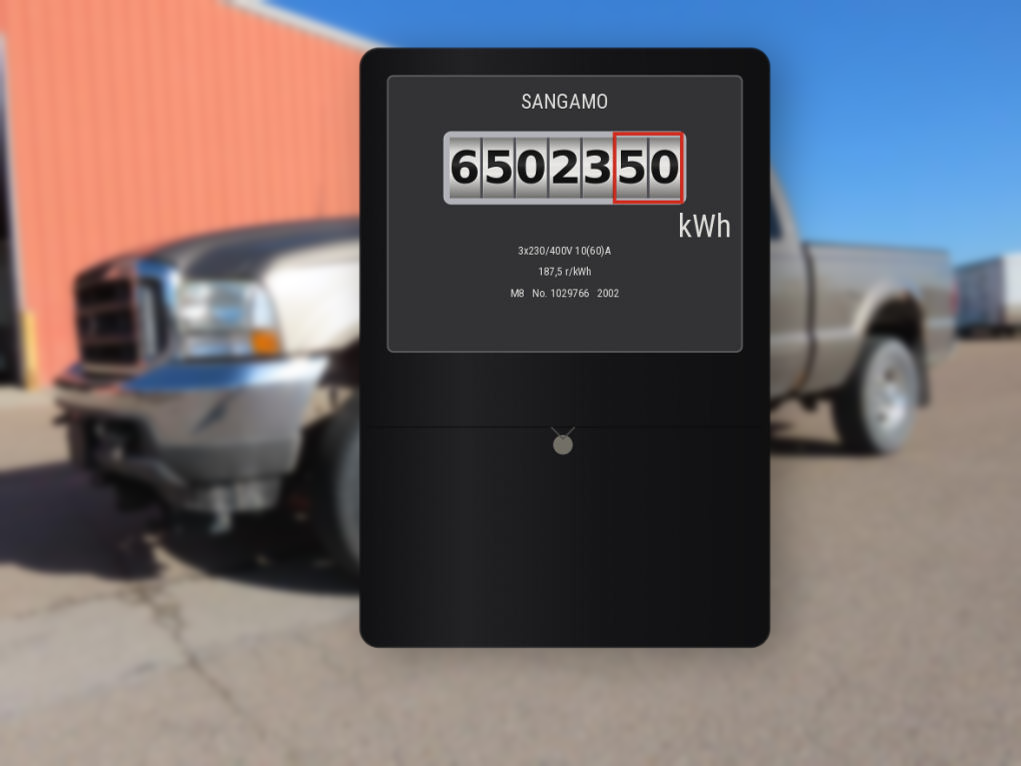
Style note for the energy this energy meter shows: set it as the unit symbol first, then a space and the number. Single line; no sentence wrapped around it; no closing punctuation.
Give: kWh 65023.50
